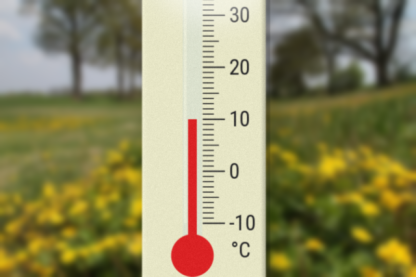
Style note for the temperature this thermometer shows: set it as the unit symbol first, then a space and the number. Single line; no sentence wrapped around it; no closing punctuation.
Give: °C 10
